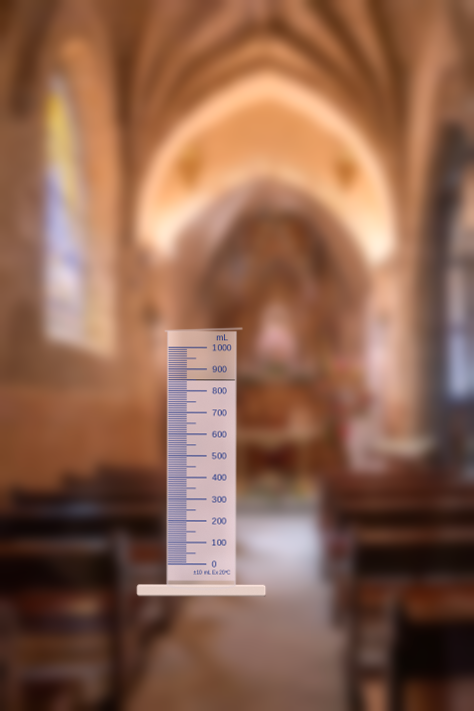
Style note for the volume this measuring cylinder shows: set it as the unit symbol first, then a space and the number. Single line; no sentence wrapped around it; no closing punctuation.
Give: mL 850
